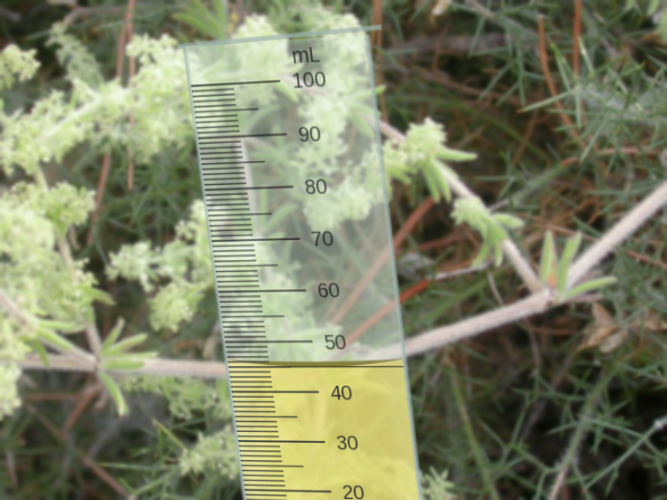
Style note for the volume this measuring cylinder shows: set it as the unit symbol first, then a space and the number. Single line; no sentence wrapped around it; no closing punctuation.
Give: mL 45
